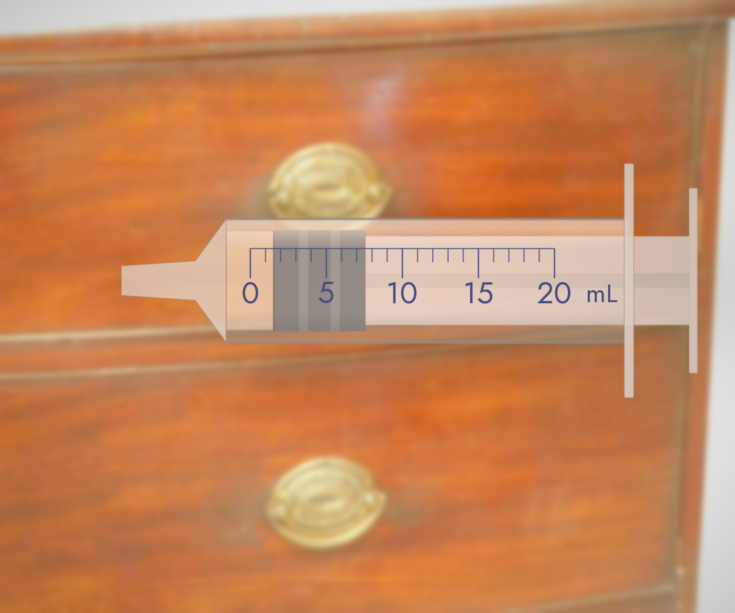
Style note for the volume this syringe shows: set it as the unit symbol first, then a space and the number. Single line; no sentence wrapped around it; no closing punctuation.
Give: mL 1.5
